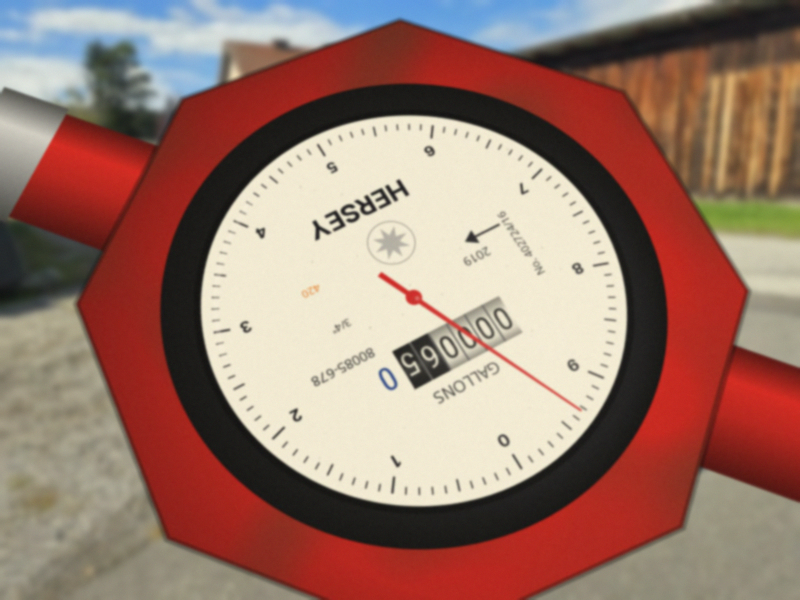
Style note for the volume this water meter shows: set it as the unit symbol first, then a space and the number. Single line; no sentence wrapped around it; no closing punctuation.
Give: gal 649.3
